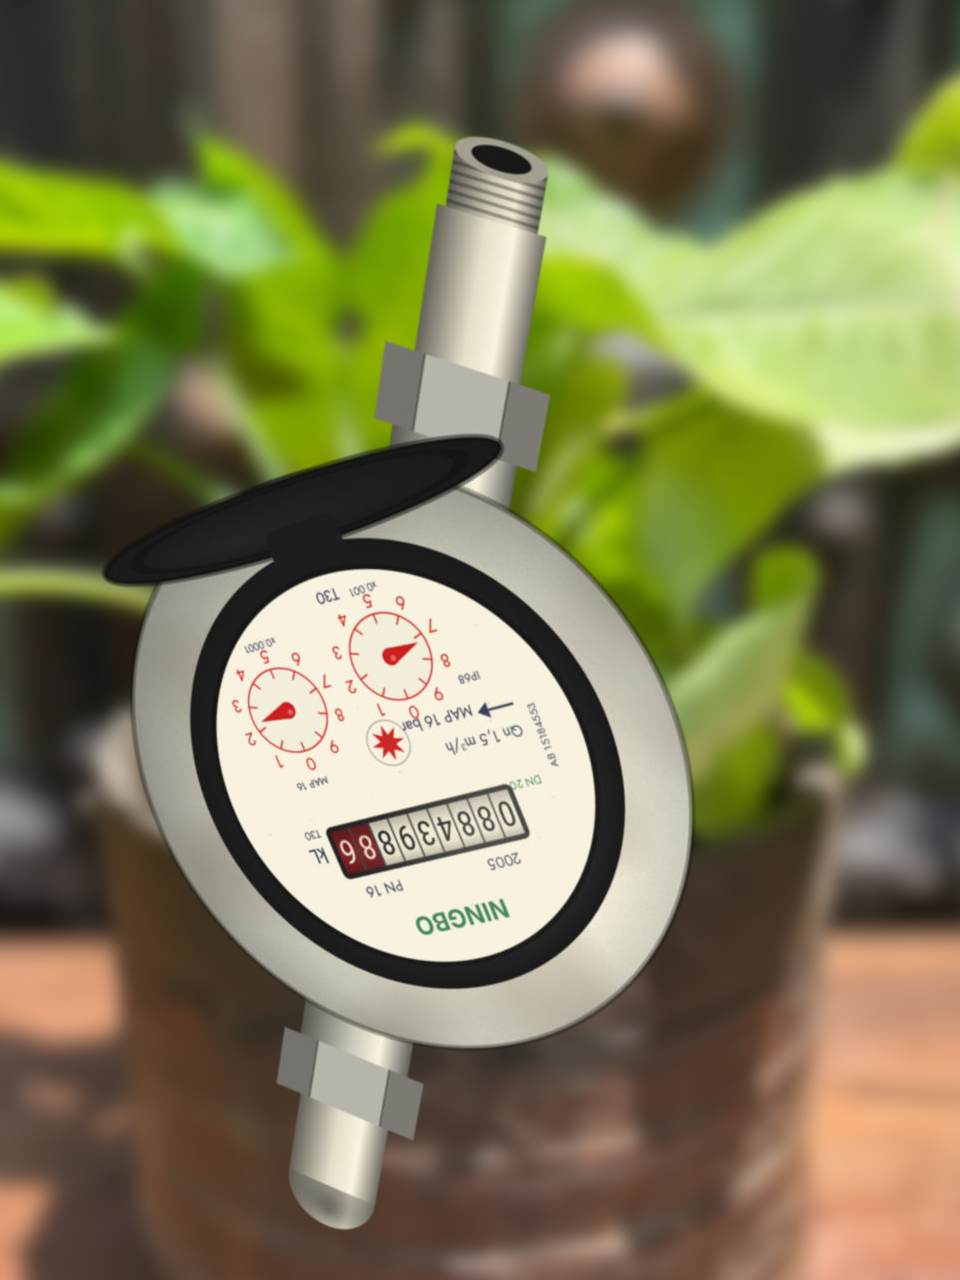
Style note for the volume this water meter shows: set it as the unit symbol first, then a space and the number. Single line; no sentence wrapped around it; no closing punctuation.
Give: kL 884398.8672
